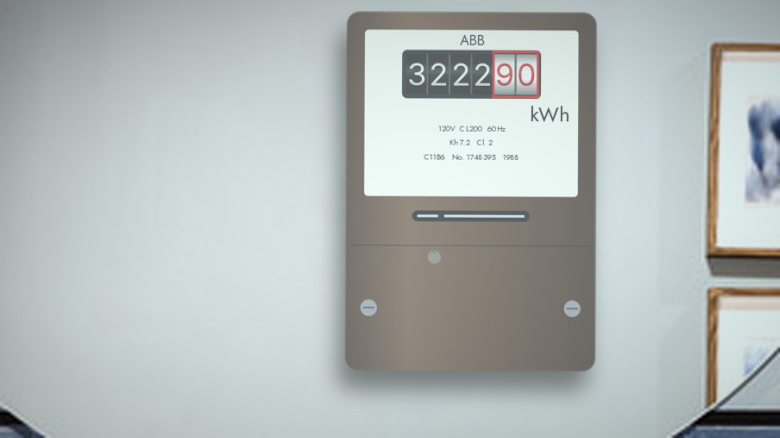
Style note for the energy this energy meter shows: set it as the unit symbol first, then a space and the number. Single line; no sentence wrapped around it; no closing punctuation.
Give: kWh 3222.90
